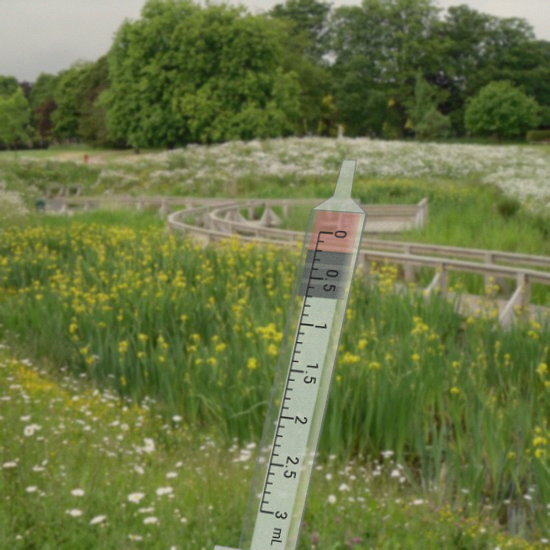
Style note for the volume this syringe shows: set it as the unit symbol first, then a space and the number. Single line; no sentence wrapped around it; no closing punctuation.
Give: mL 0.2
